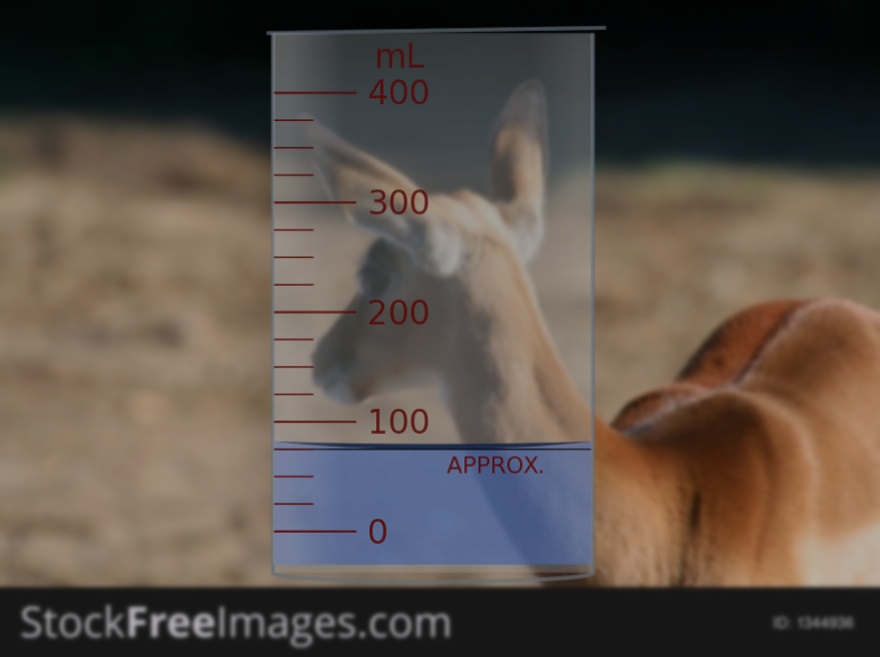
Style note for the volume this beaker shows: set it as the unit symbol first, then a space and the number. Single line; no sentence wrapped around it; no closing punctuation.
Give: mL 75
